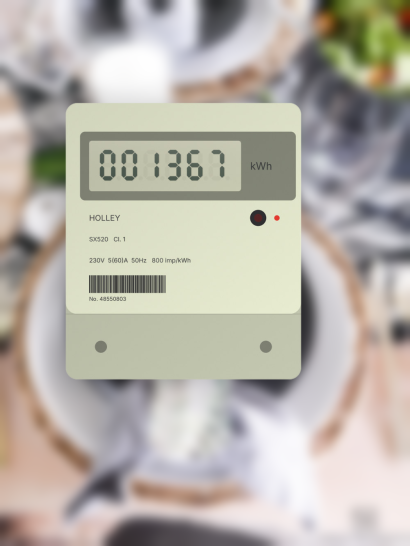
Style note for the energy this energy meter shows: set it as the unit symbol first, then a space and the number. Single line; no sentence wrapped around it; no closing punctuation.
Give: kWh 1367
